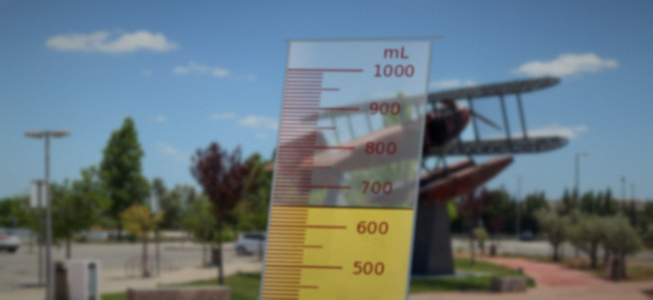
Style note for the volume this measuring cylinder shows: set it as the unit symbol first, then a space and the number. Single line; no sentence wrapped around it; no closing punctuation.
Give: mL 650
